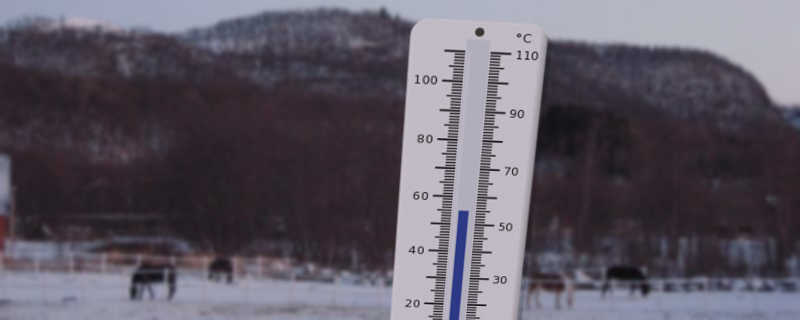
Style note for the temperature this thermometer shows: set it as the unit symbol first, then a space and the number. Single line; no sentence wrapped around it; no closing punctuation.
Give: °C 55
